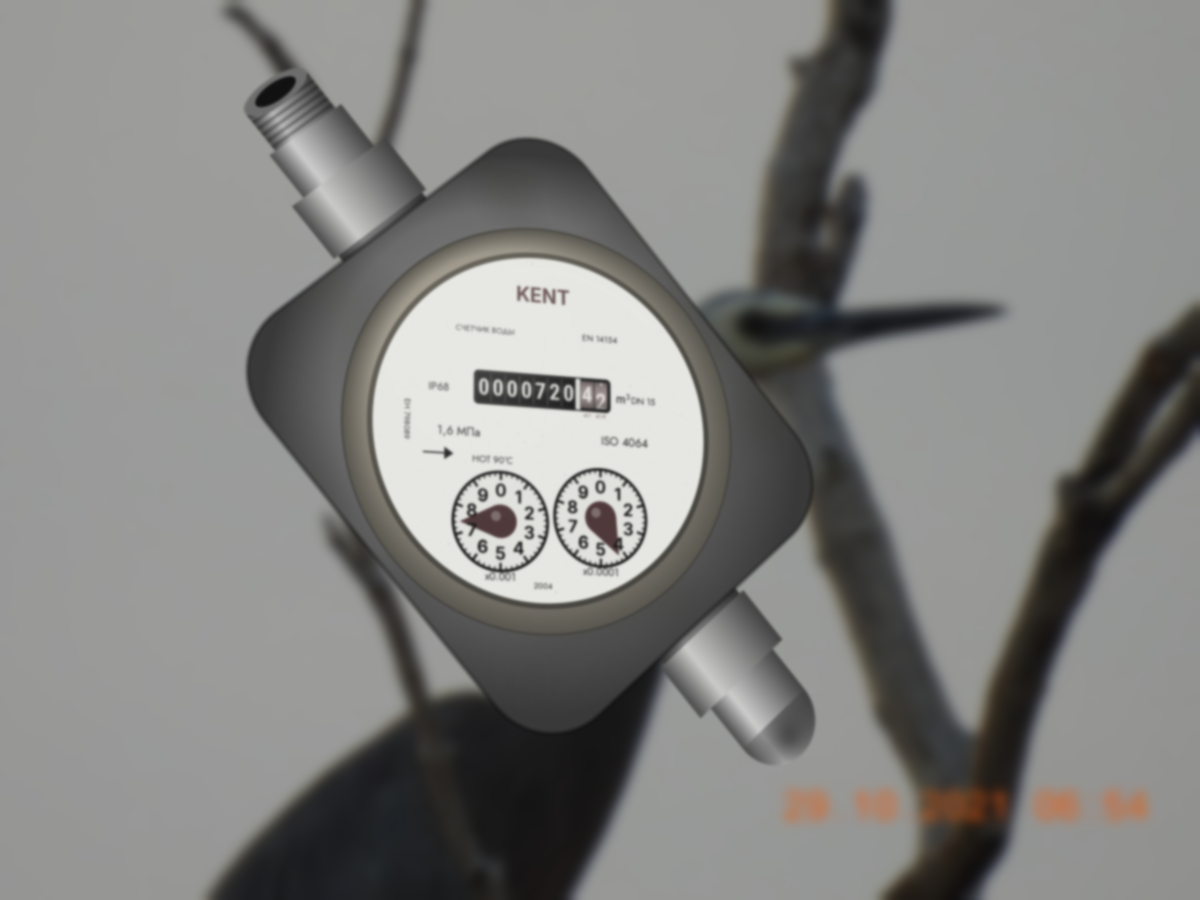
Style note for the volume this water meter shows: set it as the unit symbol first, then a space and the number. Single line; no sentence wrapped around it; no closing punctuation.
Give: m³ 720.4174
